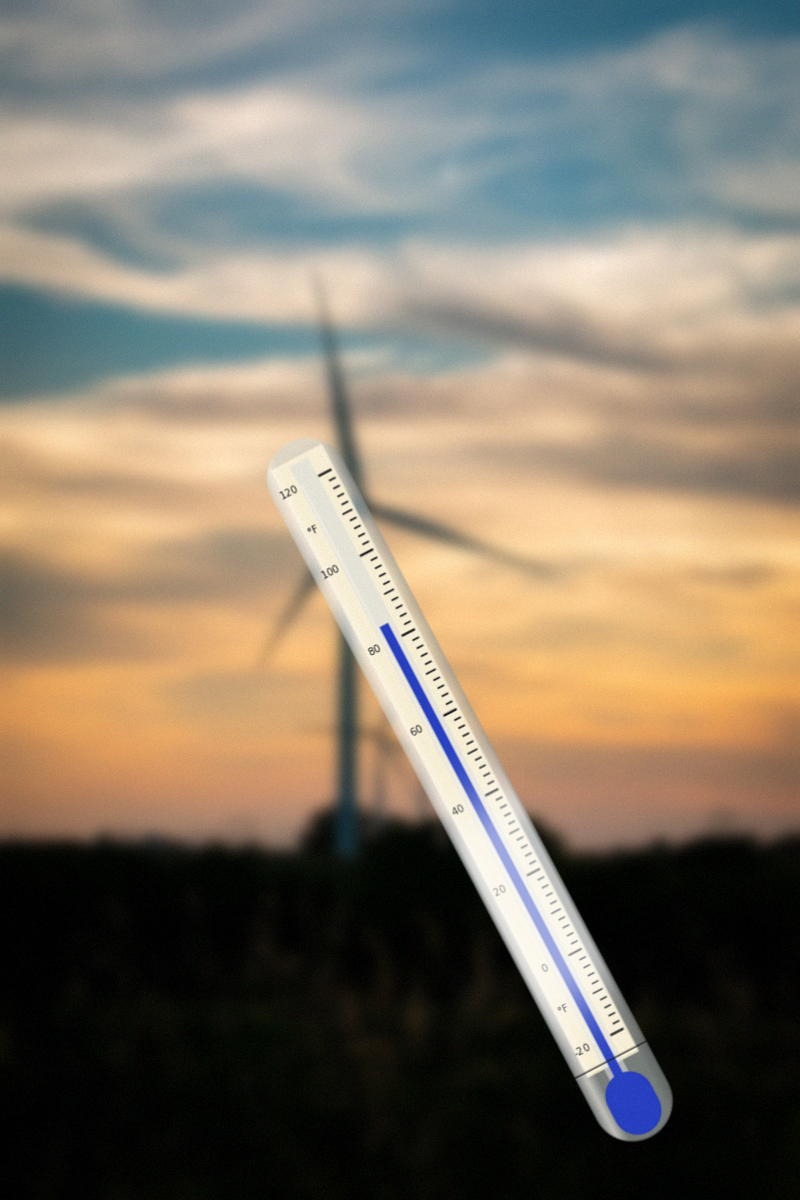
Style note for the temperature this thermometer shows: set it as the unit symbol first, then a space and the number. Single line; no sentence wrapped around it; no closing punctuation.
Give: °F 84
